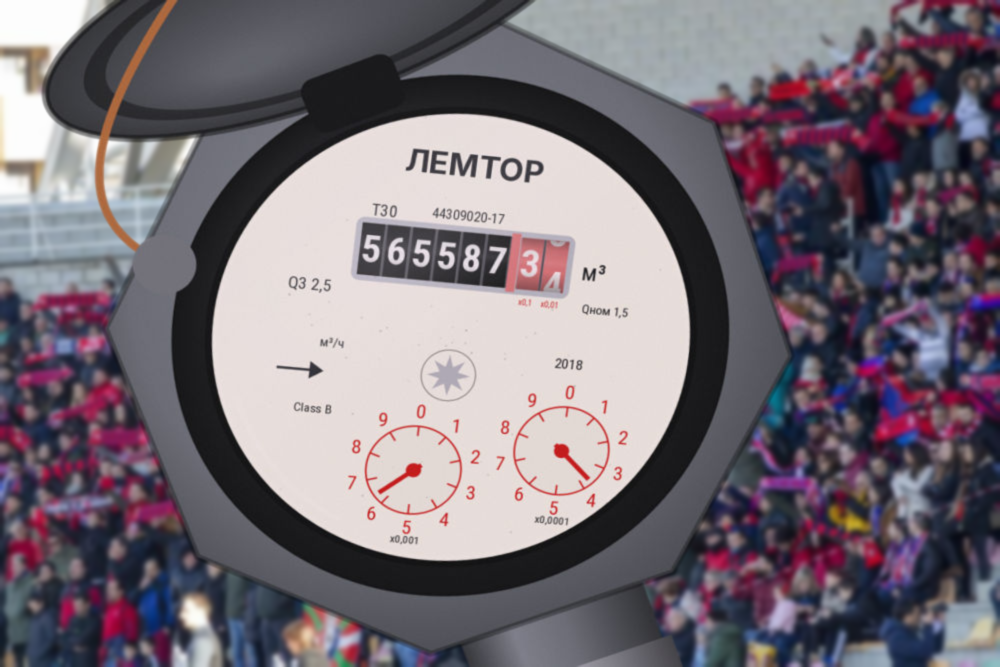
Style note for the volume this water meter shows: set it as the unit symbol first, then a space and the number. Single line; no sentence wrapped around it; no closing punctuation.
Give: m³ 565587.3363
